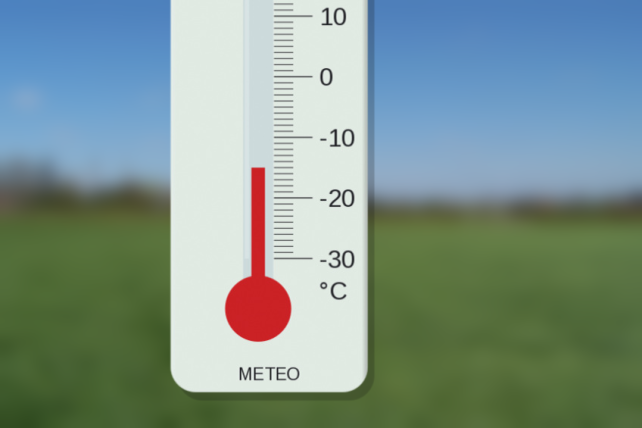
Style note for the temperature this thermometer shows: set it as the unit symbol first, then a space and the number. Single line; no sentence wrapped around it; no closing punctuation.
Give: °C -15
